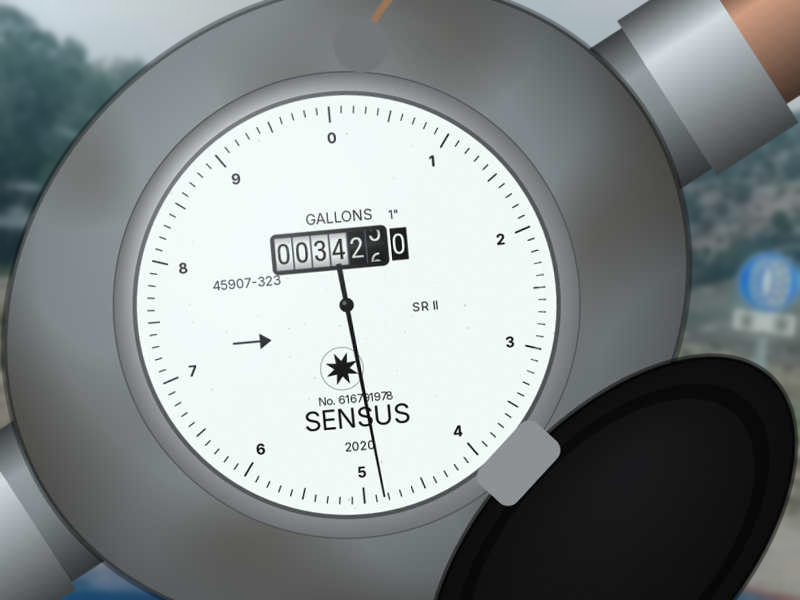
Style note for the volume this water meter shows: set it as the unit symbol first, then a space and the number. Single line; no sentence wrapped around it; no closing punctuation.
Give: gal 34254.8
